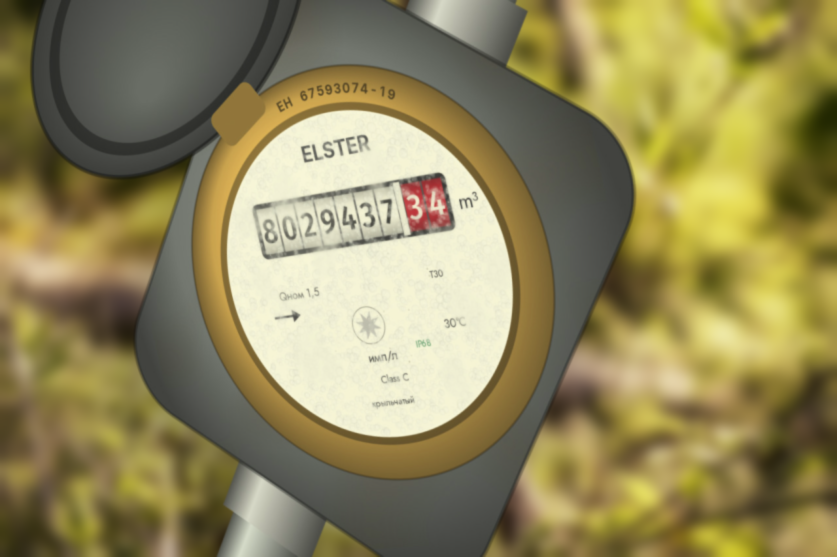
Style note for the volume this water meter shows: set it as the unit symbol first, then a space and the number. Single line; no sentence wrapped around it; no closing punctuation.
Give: m³ 8029437.34
